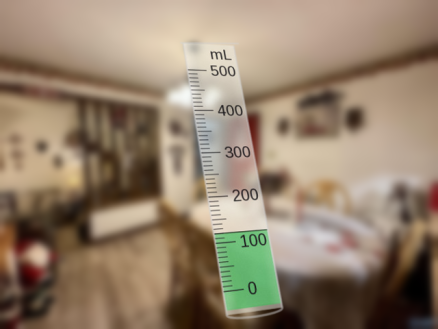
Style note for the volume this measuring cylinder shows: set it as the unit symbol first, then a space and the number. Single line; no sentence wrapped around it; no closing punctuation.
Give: mL 120
